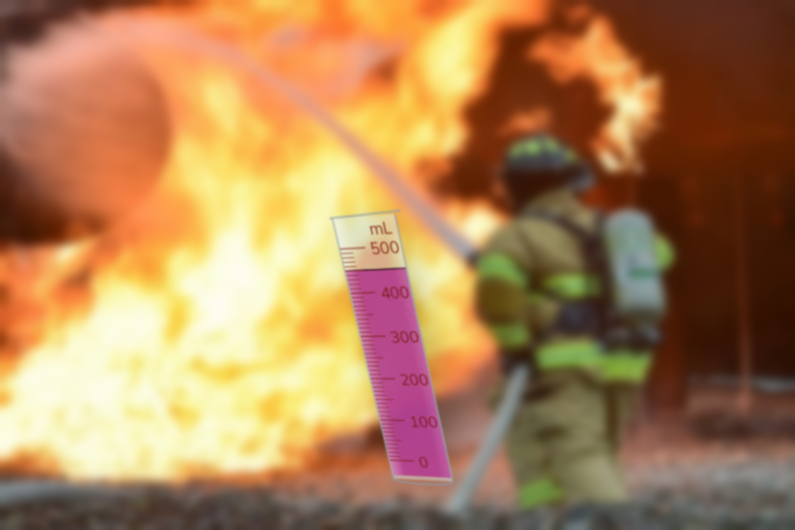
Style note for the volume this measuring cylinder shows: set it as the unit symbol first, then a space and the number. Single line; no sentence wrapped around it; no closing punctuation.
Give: mL 450
